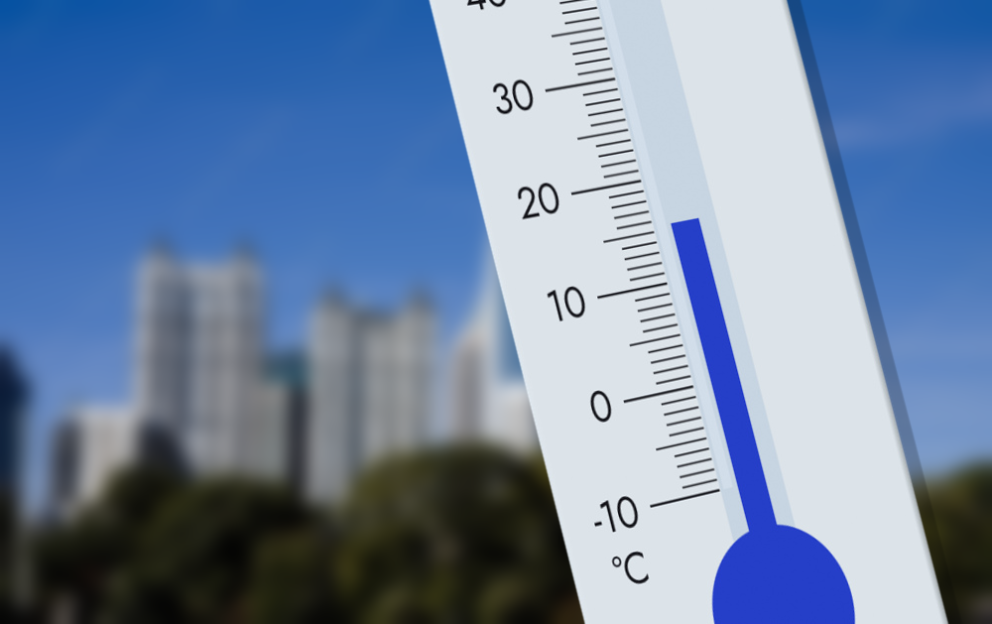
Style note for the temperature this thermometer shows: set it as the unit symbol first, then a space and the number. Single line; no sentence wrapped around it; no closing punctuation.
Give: °C 15.5
